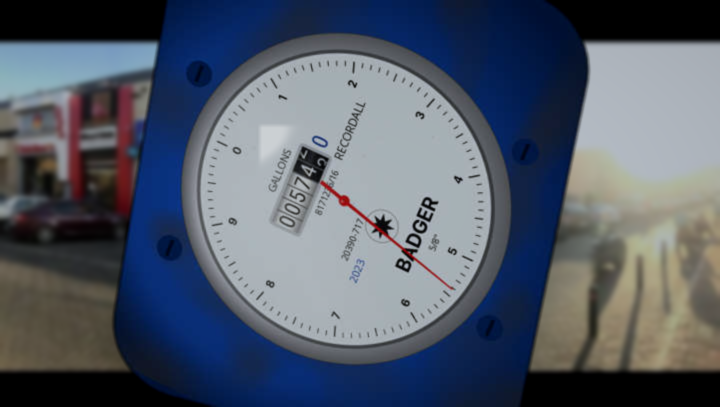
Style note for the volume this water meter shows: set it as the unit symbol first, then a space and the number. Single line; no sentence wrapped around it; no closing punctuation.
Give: gal 57425.4
